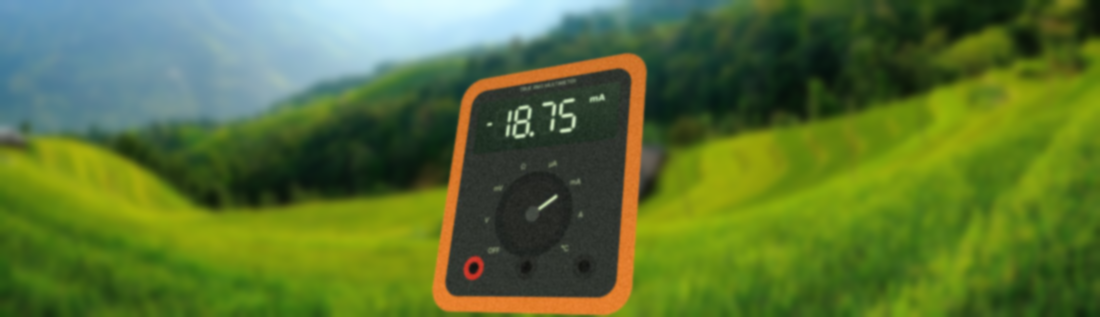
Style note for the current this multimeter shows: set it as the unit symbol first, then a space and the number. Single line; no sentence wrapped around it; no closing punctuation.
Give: mA -18.75
